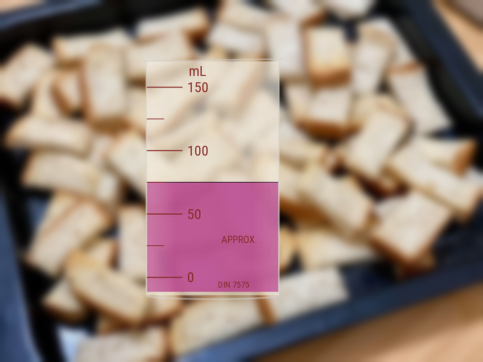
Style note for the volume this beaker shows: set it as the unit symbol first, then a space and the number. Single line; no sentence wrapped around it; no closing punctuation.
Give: mL 75
